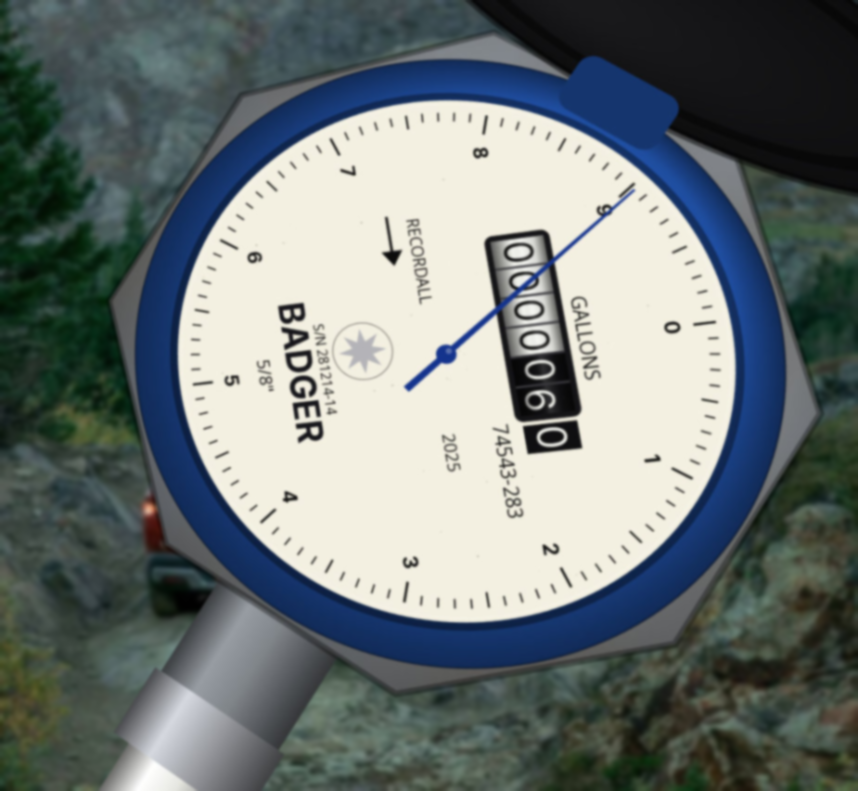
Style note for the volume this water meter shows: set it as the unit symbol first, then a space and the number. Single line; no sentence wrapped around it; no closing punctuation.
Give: gal 59.0
